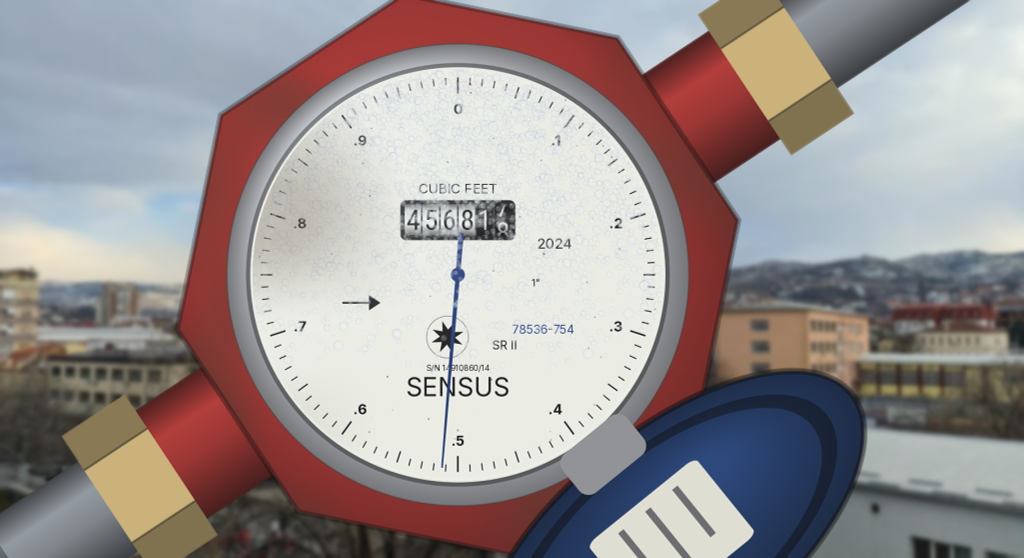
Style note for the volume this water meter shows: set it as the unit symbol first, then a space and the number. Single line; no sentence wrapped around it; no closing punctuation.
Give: ft³ 456817.51
